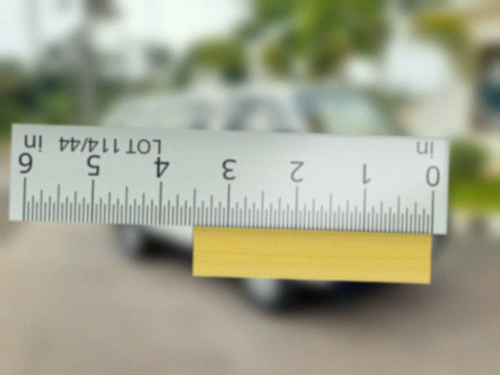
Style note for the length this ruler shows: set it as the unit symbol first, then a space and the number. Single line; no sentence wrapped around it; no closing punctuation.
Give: in 3.5
